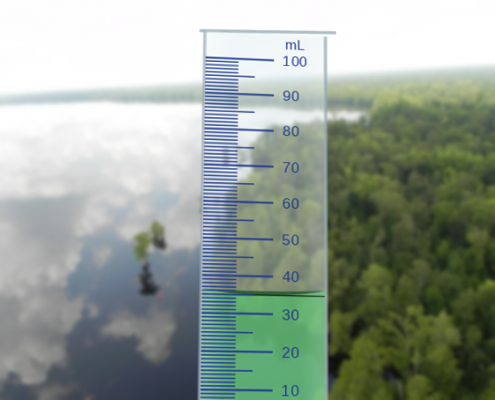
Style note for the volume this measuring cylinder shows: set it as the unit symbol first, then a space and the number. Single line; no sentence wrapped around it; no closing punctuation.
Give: mL 35
